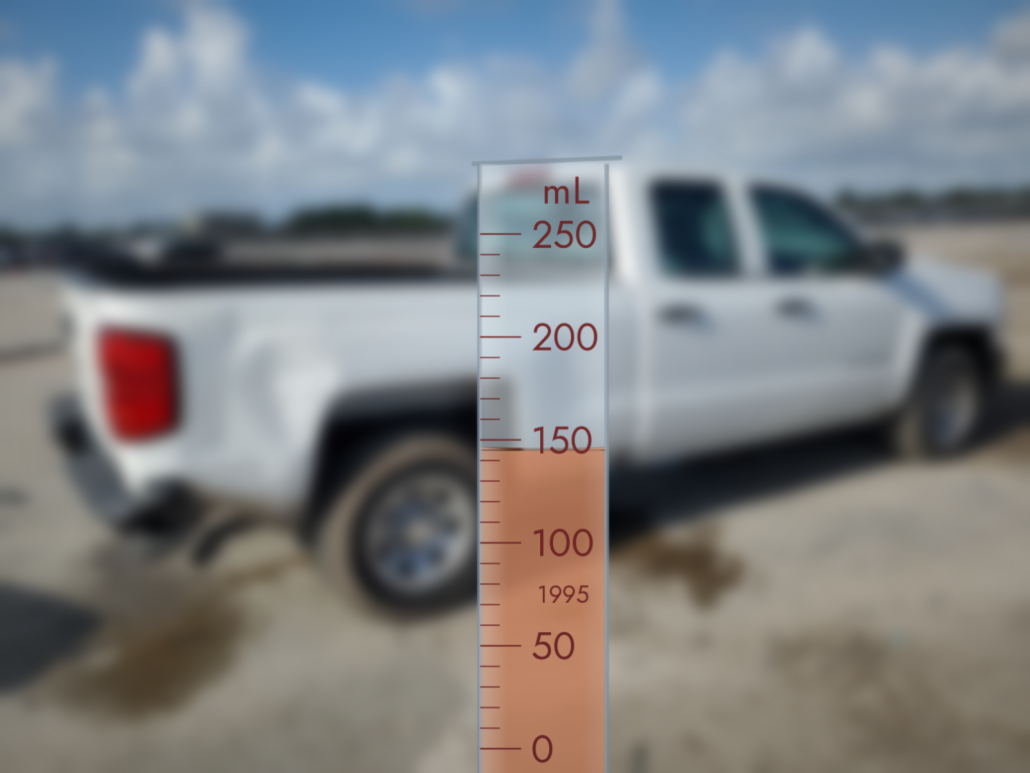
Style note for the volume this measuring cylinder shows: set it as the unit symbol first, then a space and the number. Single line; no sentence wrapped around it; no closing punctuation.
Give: mL 145
